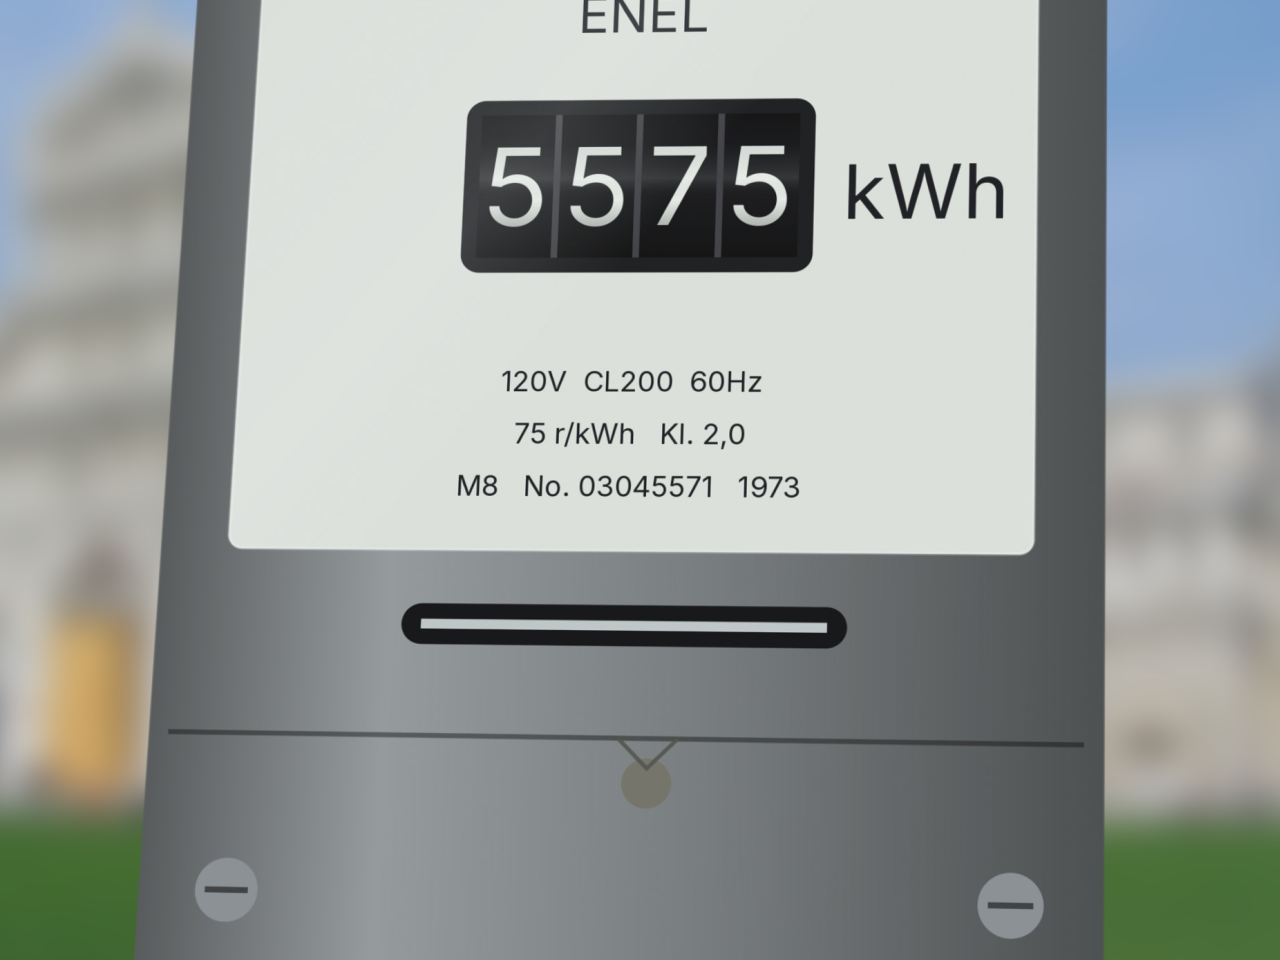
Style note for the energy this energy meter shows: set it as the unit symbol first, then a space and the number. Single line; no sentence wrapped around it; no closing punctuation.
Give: kWh 5575
